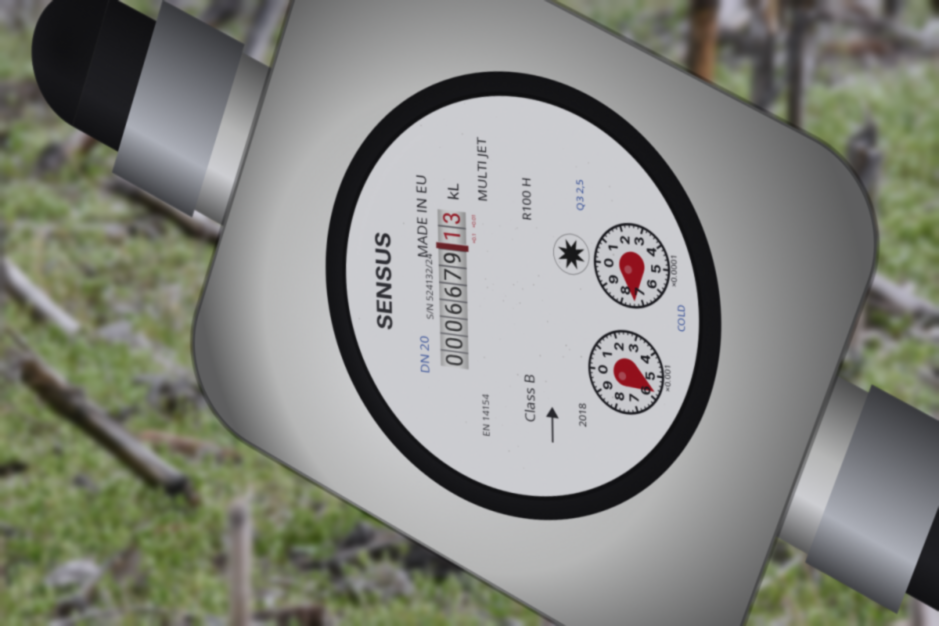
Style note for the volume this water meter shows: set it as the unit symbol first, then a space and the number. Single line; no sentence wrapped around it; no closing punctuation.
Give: kL 6679.1357
